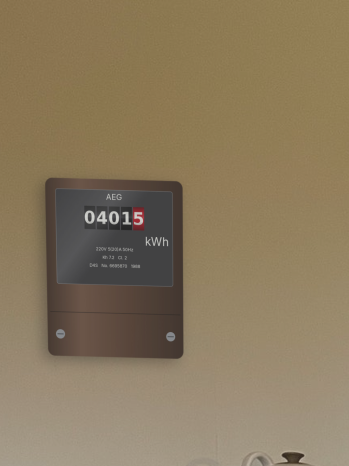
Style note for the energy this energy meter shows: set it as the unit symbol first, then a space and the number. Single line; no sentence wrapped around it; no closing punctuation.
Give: kWh 401.5
